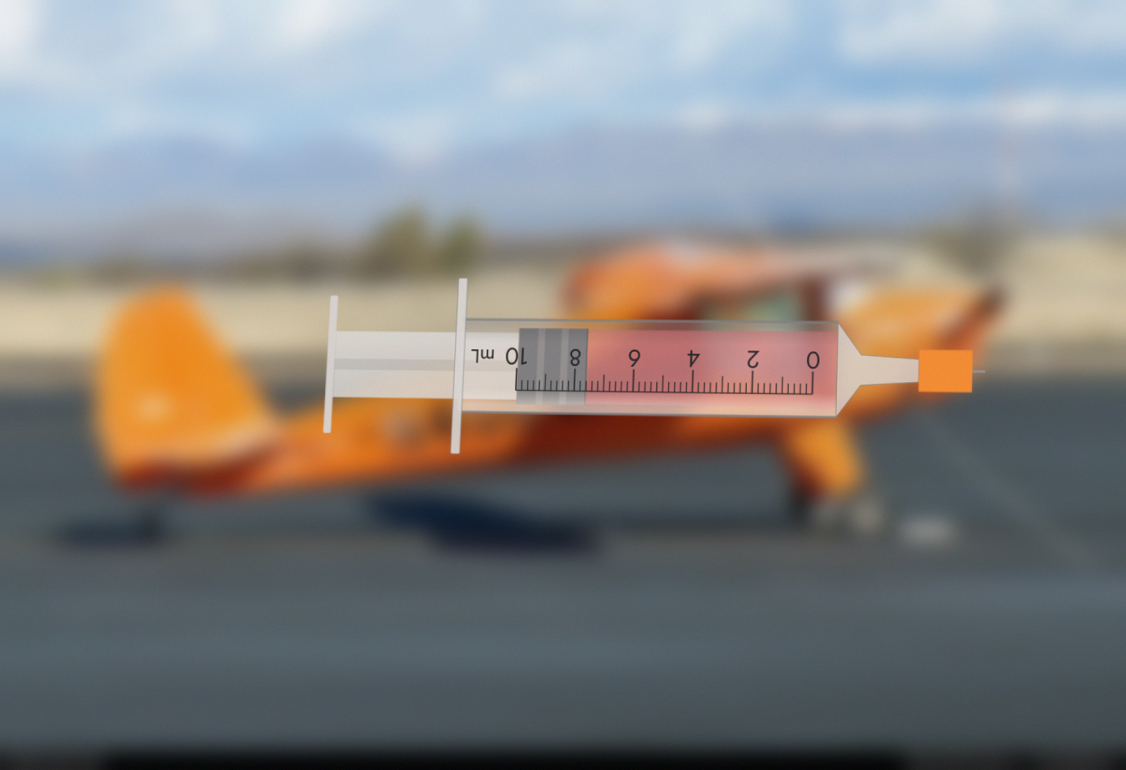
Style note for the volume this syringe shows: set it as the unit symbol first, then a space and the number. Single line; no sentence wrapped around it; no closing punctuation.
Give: mL 7.6
